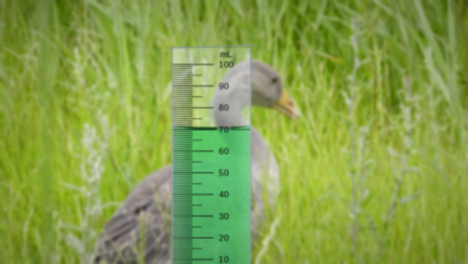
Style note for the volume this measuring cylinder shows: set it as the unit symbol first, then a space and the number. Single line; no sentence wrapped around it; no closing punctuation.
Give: mL 70
